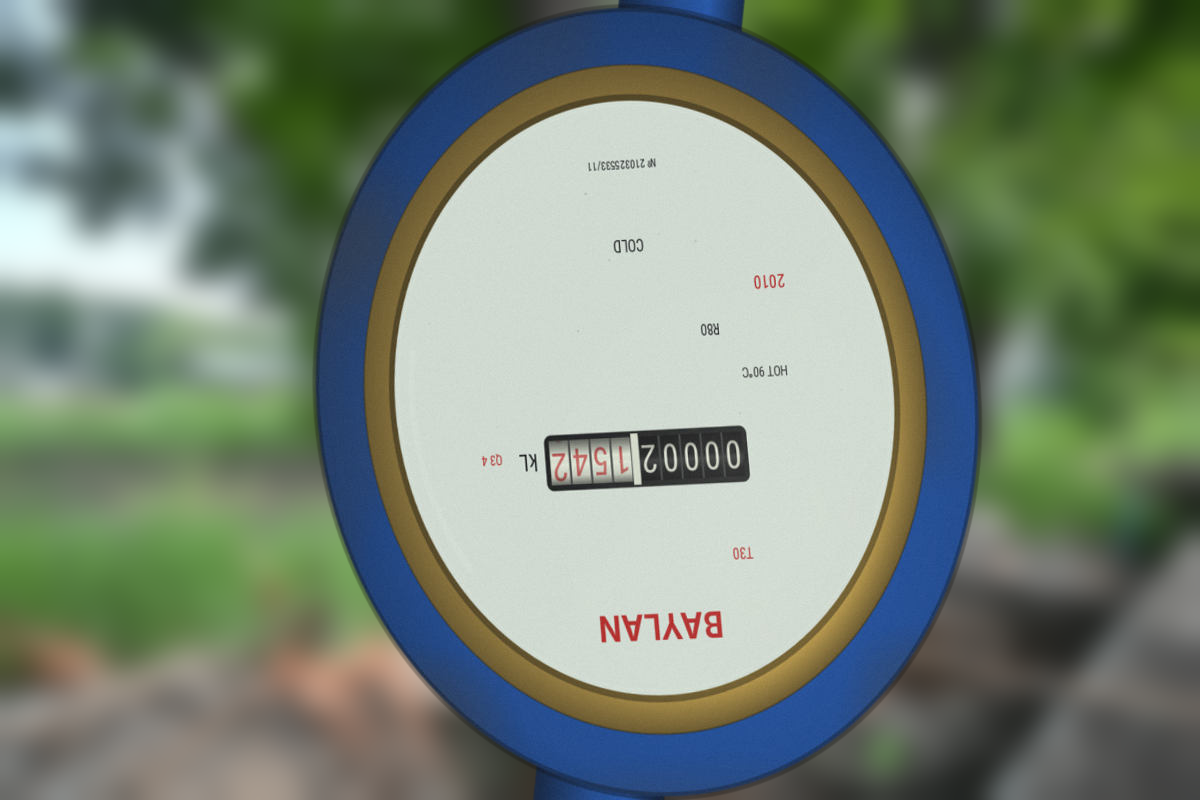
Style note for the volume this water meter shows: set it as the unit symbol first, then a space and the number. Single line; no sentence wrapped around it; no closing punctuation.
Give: kL 2.1542
